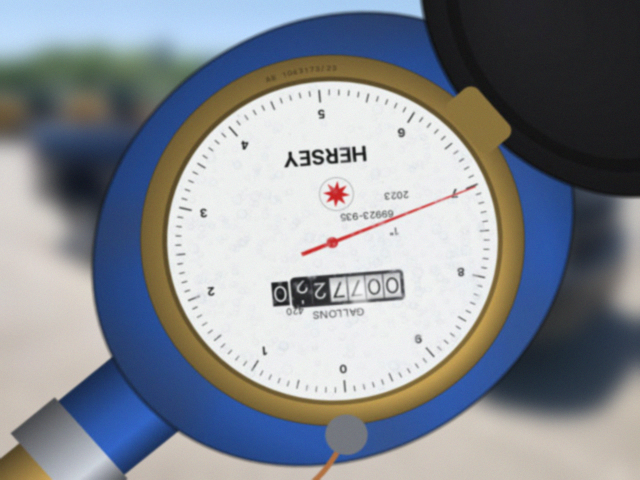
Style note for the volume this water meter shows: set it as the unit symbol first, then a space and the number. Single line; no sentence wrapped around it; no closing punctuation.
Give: gal 77217.0
